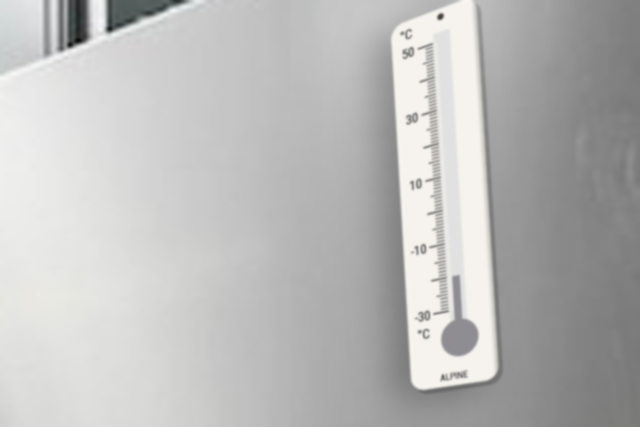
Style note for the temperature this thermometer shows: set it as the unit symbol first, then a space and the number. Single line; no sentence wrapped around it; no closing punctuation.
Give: °C -20
